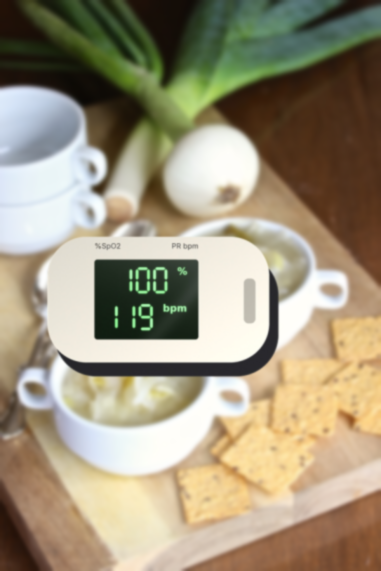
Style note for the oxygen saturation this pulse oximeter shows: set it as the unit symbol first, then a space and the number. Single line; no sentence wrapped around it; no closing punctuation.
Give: % 100
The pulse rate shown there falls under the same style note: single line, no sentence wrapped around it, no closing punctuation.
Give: bpm 119
